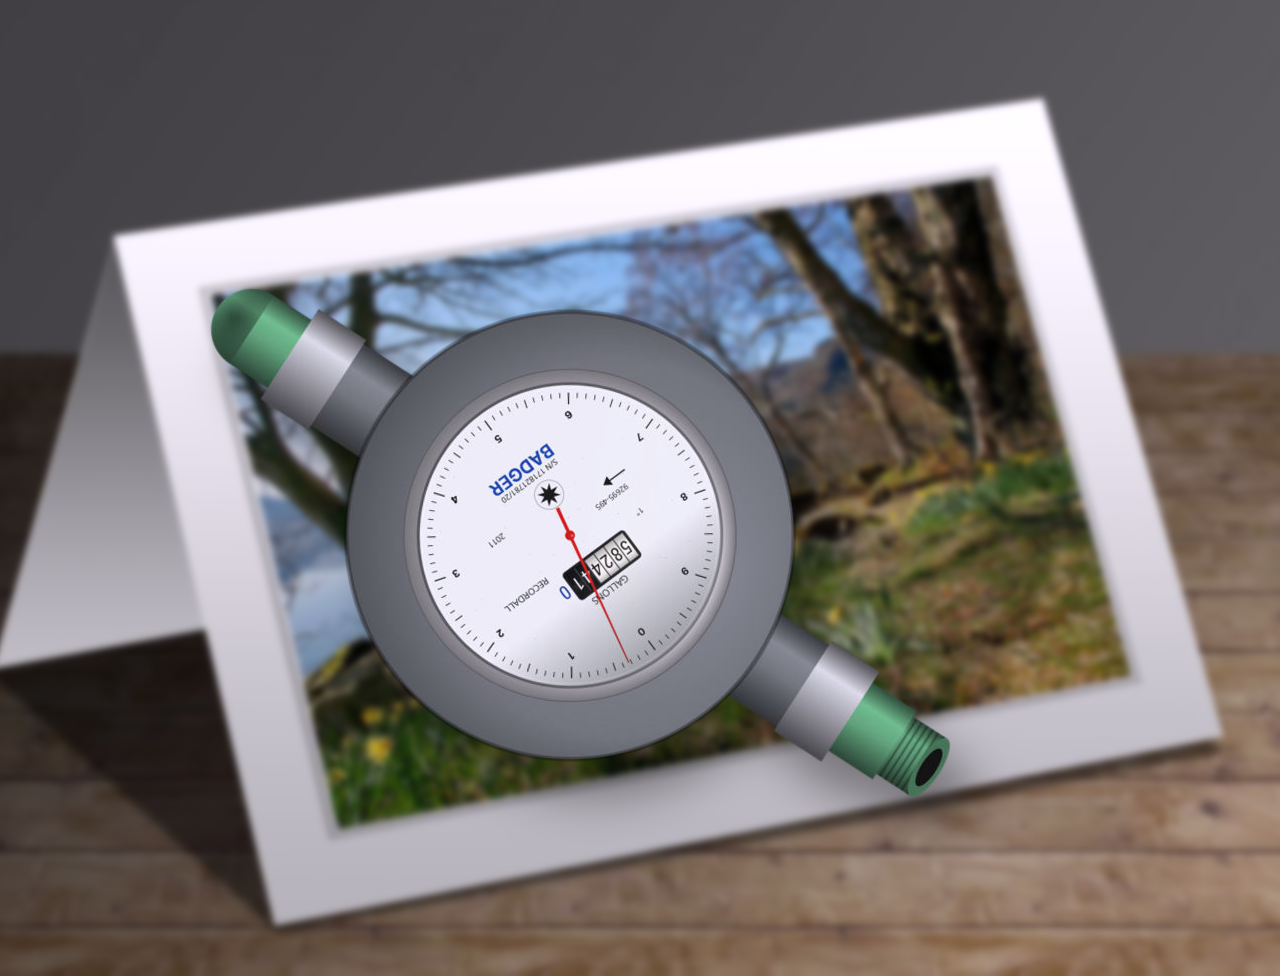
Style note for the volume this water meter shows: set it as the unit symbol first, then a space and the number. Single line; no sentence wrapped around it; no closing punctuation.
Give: gal 5824410.3
